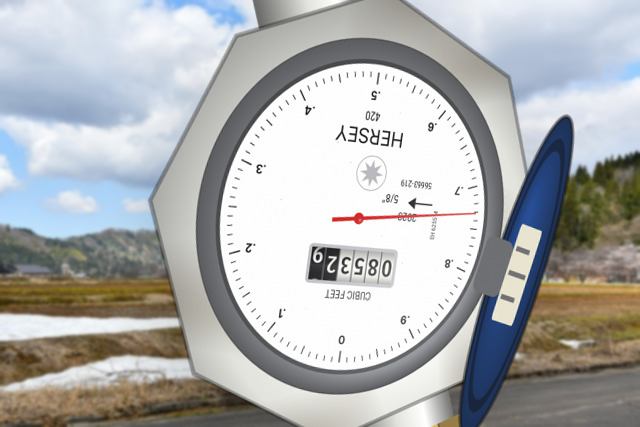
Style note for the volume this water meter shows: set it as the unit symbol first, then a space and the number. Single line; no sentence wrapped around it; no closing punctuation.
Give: ft³ 85328.73
